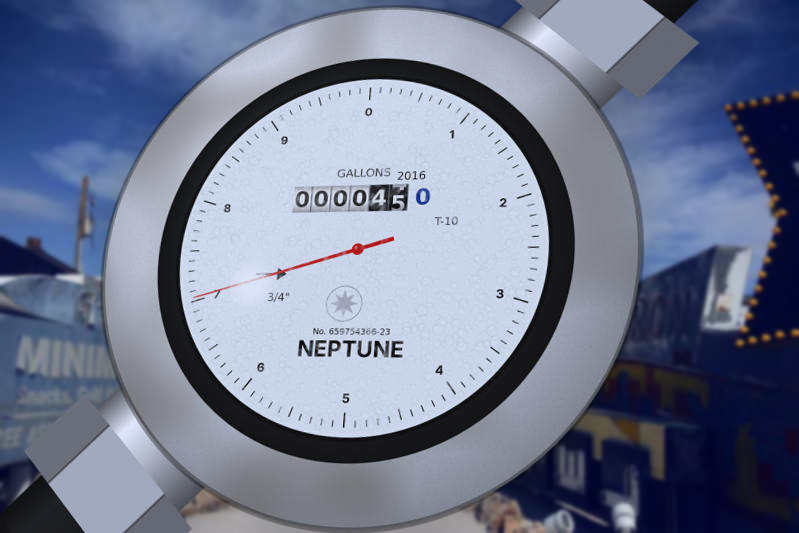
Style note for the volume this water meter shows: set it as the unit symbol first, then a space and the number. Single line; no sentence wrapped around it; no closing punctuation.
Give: gal 447.0
